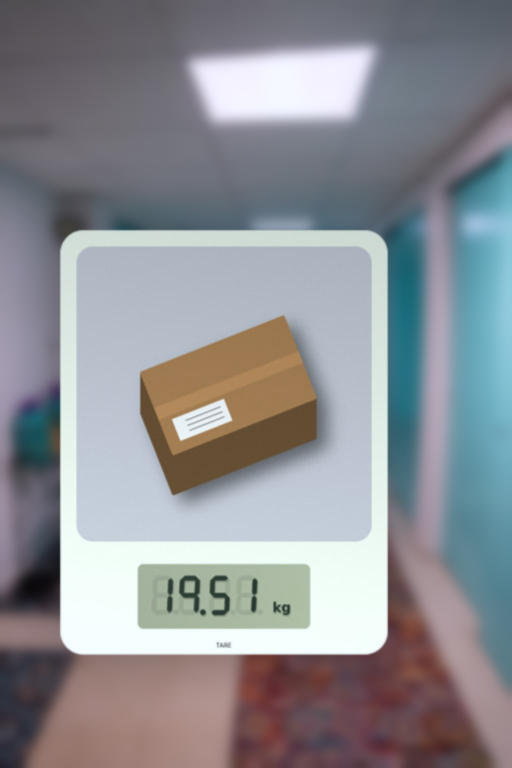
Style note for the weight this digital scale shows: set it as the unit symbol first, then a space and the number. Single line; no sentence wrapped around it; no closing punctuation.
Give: kg 19.51
